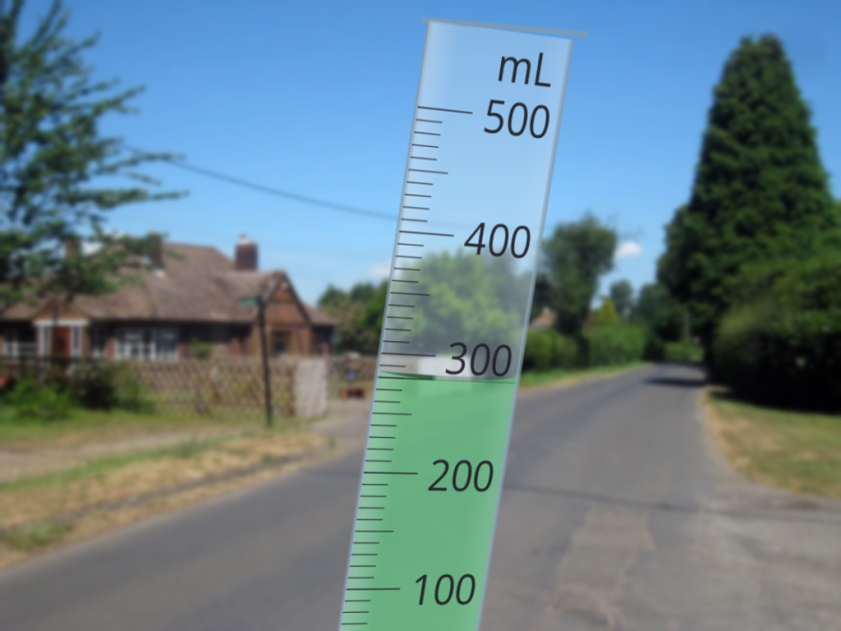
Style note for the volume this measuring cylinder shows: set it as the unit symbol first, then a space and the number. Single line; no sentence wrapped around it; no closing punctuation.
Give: mL 280
